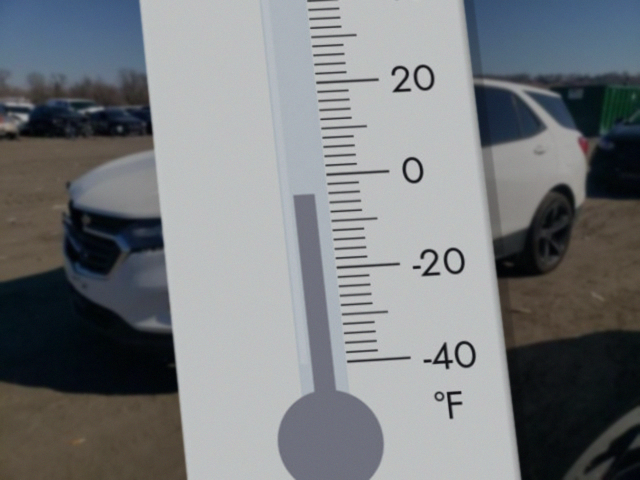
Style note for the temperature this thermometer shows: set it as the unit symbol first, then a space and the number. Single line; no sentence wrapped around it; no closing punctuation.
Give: °F -4
